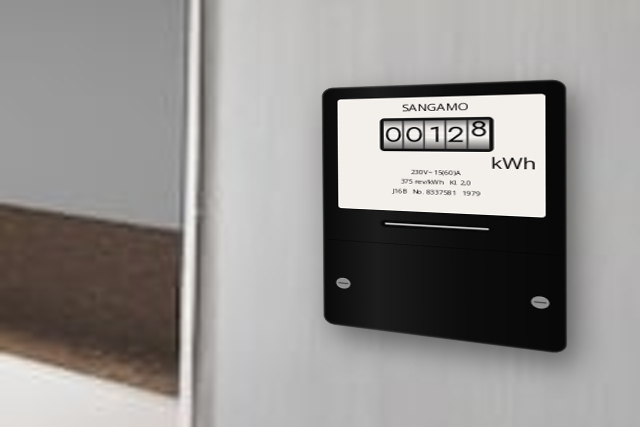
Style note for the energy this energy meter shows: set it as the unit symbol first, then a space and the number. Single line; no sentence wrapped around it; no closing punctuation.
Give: kWh 128
